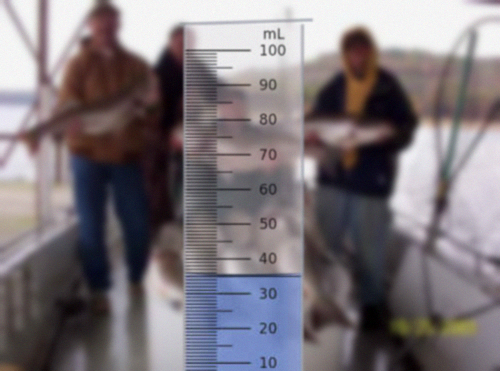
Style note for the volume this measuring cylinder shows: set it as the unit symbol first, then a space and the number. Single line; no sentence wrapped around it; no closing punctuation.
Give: mL 35
